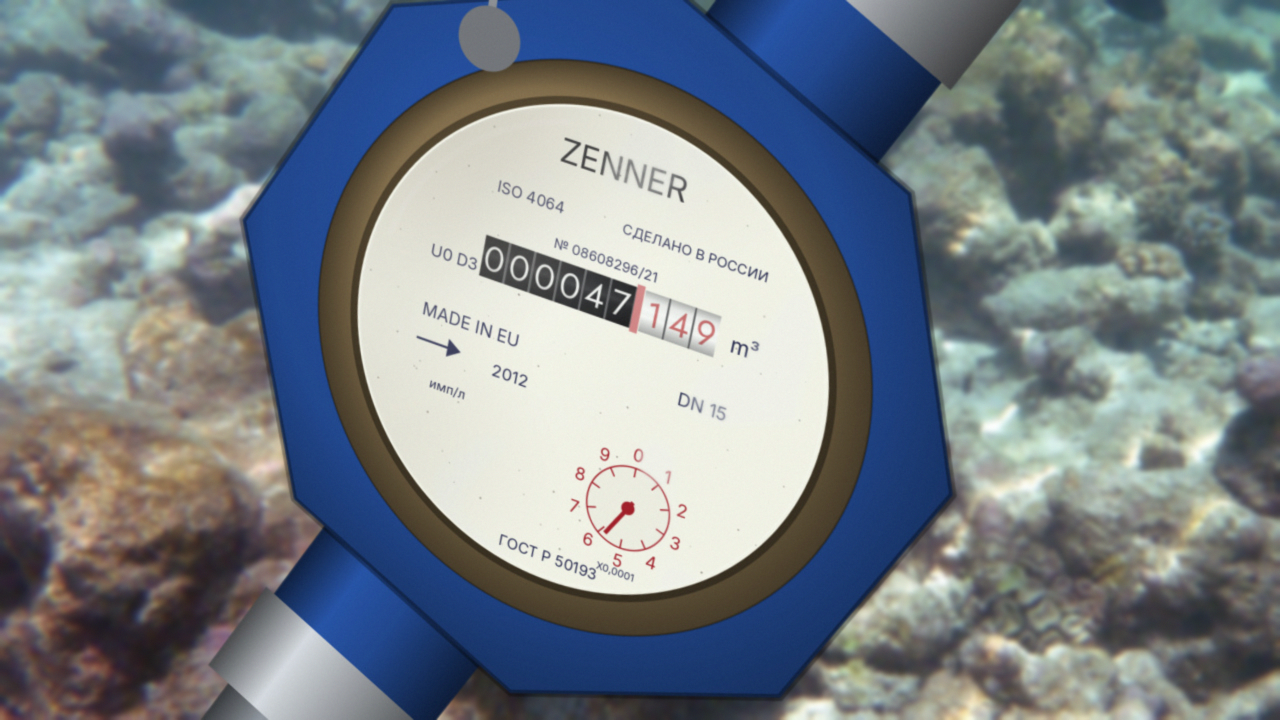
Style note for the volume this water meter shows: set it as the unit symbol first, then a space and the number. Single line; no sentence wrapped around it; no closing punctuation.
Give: m³ 47.1495
